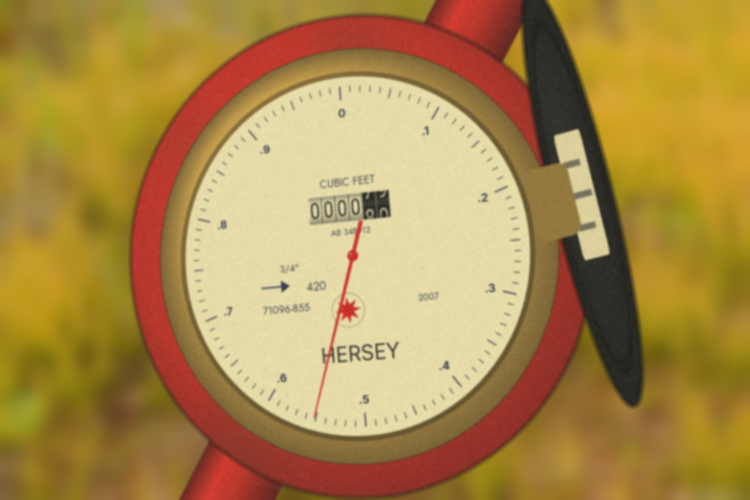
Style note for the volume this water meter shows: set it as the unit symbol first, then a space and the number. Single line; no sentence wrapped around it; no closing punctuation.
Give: ft³ 79.55
